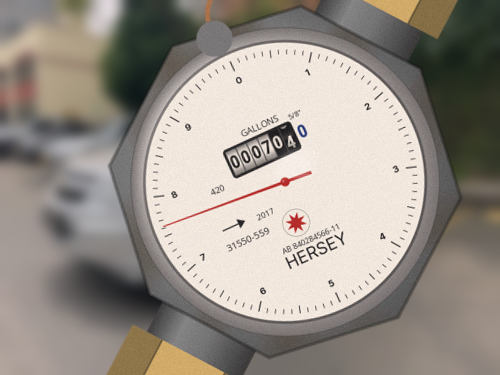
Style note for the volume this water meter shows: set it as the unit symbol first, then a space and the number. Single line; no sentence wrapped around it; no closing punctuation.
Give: gal 7037.6
